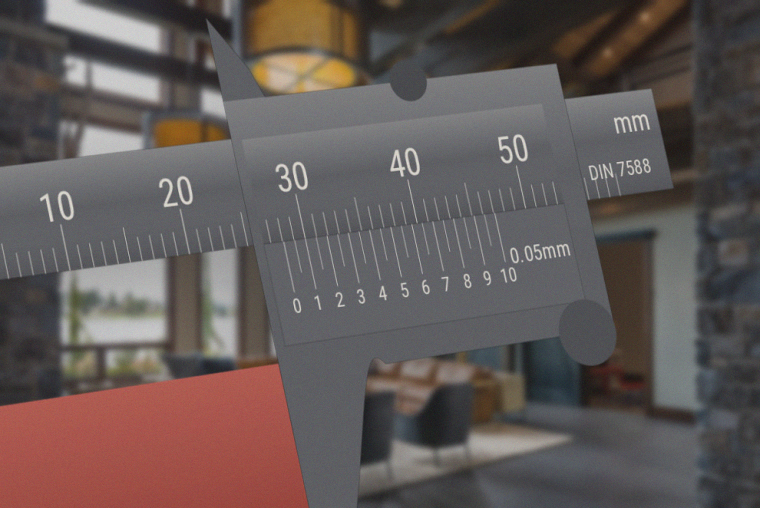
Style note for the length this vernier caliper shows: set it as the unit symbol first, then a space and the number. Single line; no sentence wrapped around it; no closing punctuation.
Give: mm 28.1
